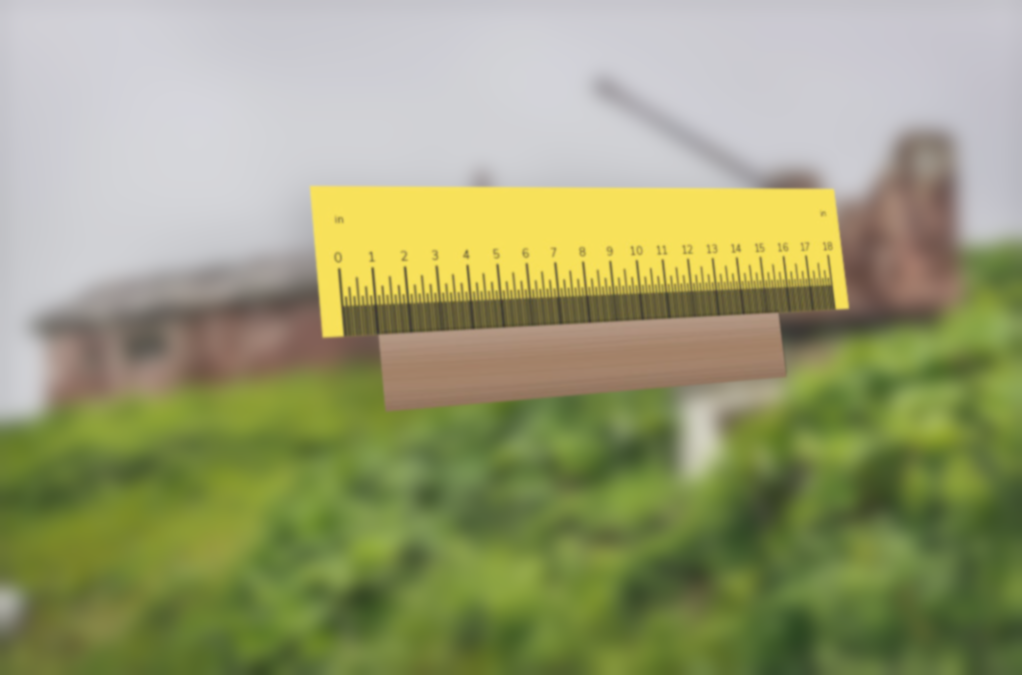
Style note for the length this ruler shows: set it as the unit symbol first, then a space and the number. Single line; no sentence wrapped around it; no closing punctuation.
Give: in 14.5
